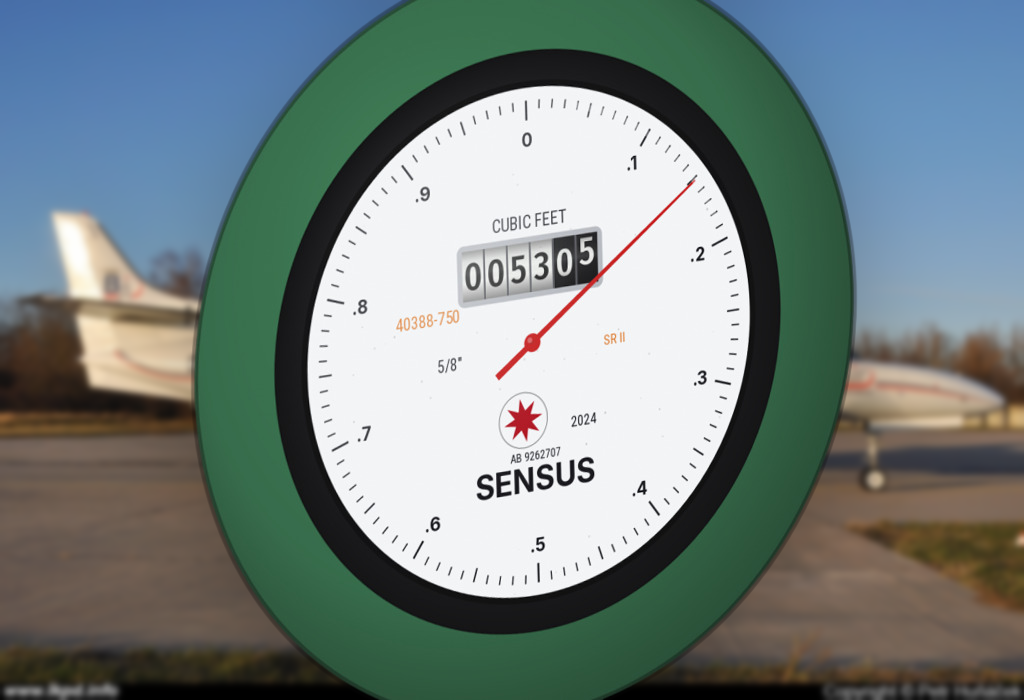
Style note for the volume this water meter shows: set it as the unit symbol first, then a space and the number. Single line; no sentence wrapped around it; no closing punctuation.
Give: ft³ 5305.15
